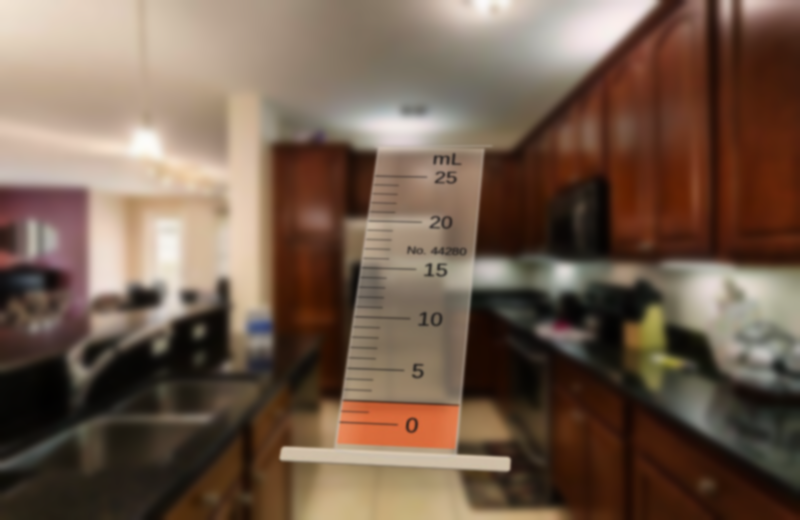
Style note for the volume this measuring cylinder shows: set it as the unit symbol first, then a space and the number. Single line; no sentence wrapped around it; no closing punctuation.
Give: mL 2
